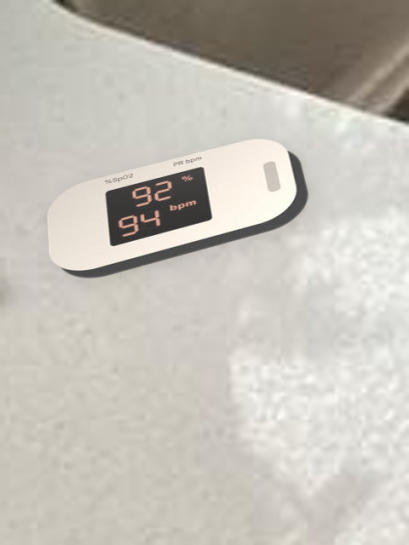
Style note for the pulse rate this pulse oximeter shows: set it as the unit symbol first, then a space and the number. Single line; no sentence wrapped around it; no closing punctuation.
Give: bpm 94
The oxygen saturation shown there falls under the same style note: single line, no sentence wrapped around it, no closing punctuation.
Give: % 92
